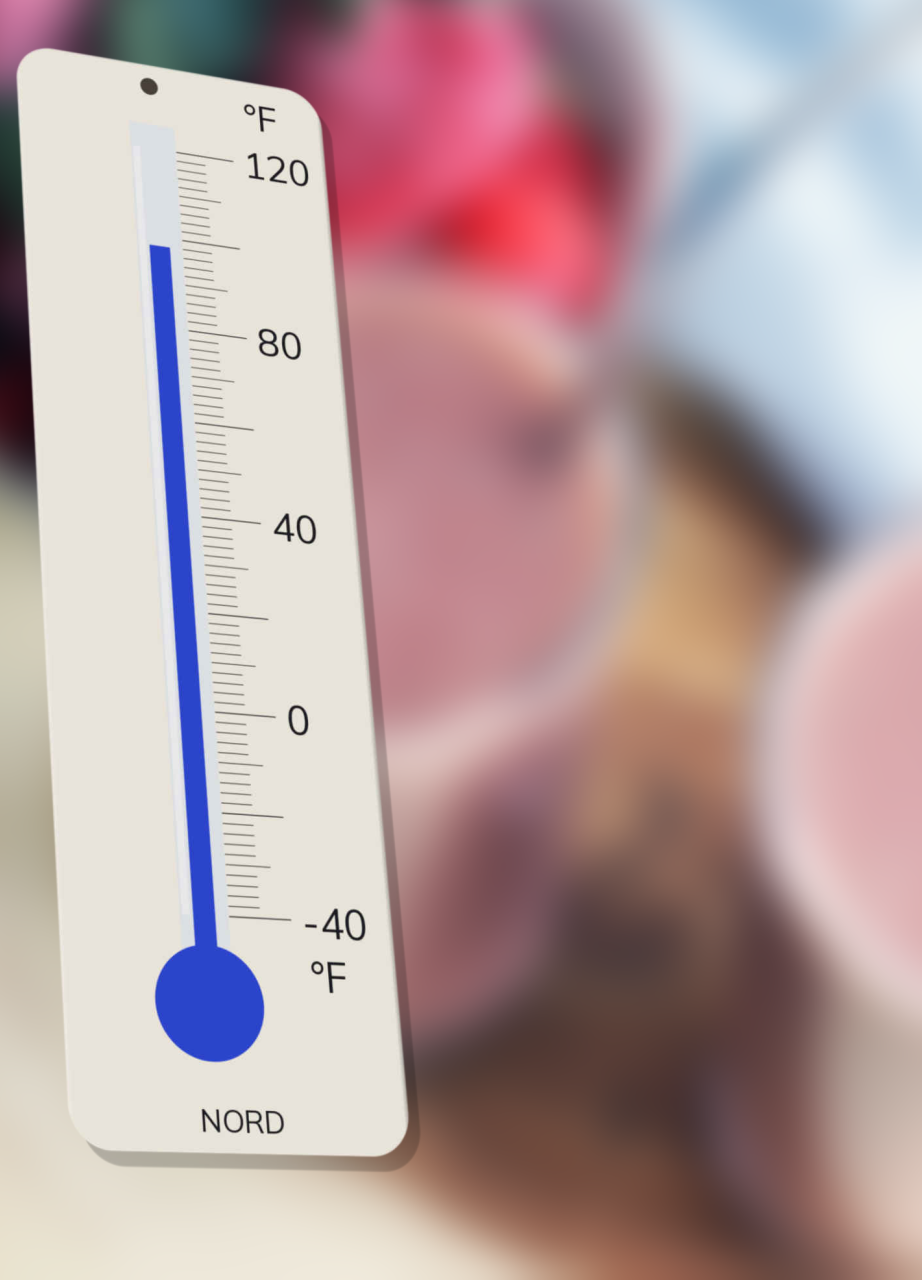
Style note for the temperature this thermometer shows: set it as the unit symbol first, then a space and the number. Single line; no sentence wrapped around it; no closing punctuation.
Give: °F 98
